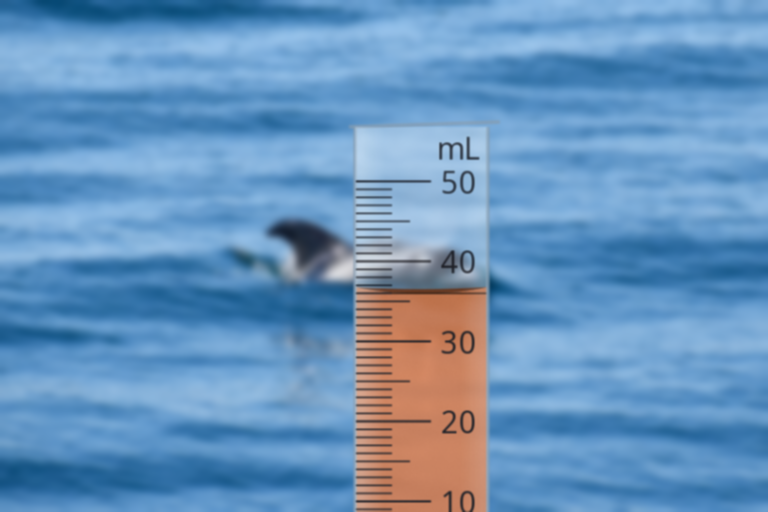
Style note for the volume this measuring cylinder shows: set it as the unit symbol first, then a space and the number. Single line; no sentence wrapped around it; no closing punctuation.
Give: mL 36
